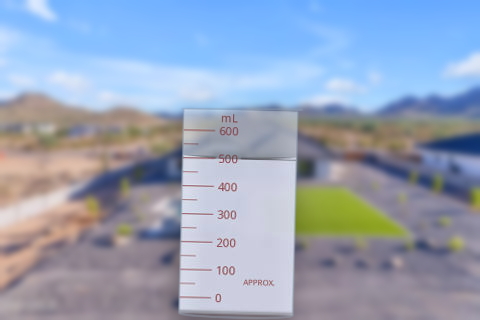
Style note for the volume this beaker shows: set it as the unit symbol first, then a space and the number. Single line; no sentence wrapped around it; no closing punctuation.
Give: mL 500
